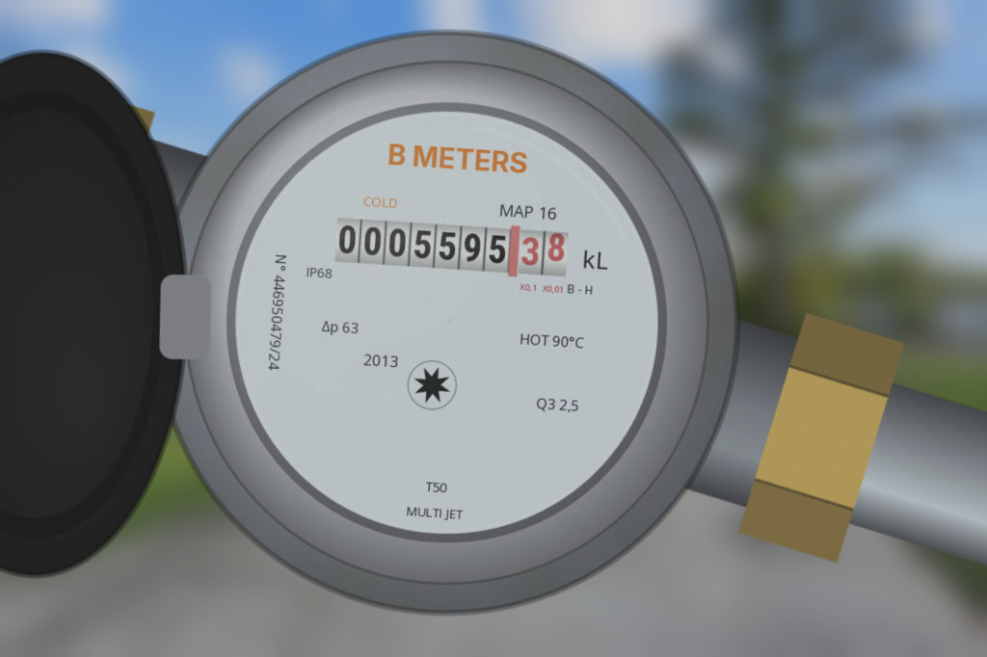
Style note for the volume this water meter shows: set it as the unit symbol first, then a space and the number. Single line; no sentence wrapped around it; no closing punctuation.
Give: kL 5595.38
